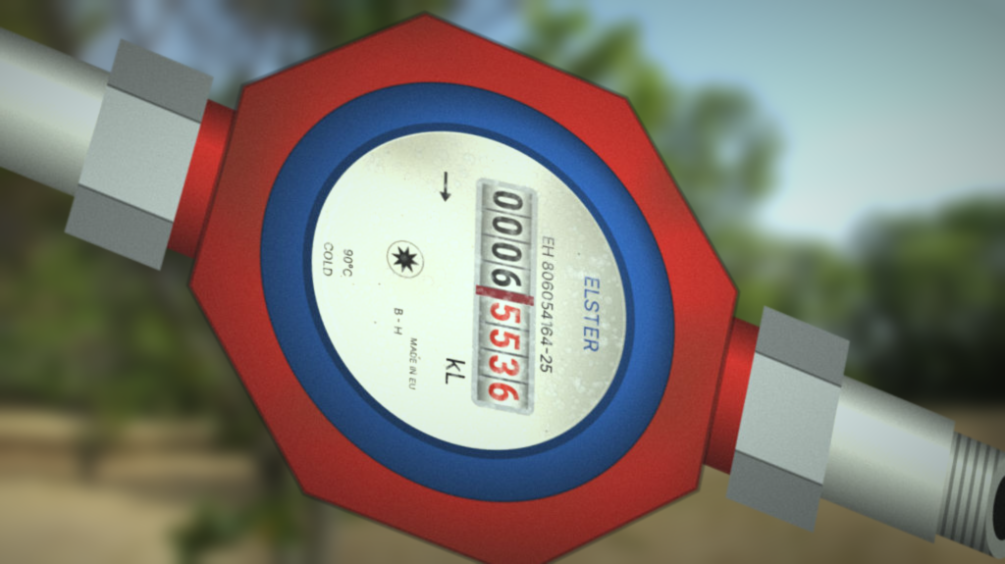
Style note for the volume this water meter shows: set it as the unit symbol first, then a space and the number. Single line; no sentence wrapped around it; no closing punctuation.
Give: kL 6.5536
